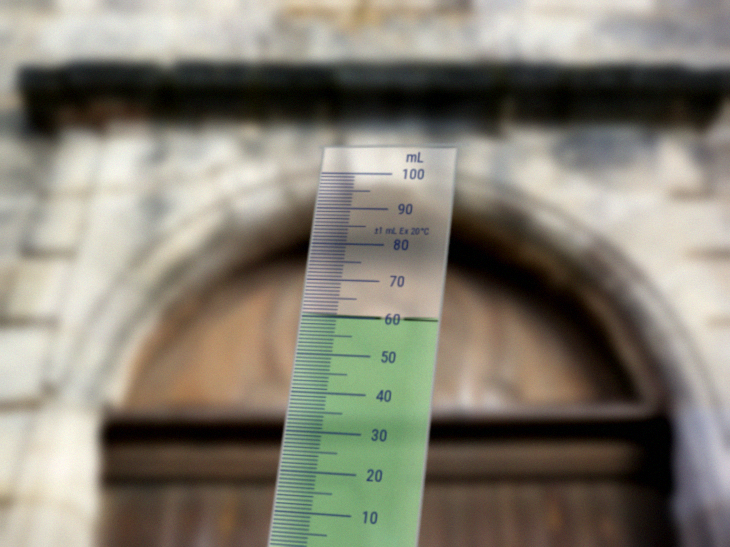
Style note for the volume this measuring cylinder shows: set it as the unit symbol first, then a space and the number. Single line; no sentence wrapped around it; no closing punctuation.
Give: mL 60
